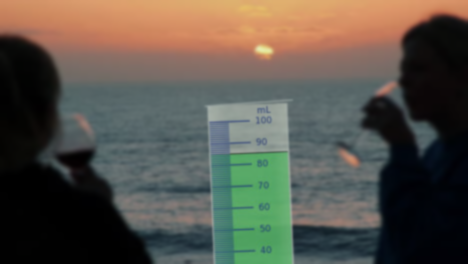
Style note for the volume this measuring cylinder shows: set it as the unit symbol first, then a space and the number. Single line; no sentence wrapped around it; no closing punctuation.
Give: mL 85
